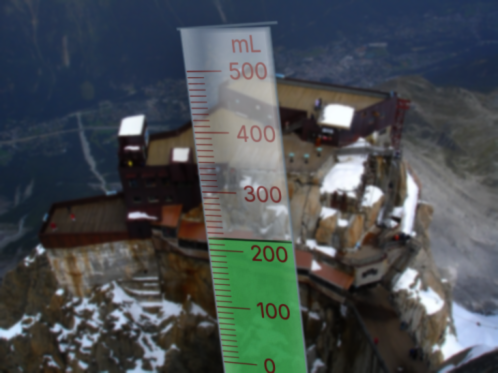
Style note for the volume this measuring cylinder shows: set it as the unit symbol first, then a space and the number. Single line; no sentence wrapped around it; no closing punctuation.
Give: mL 220
